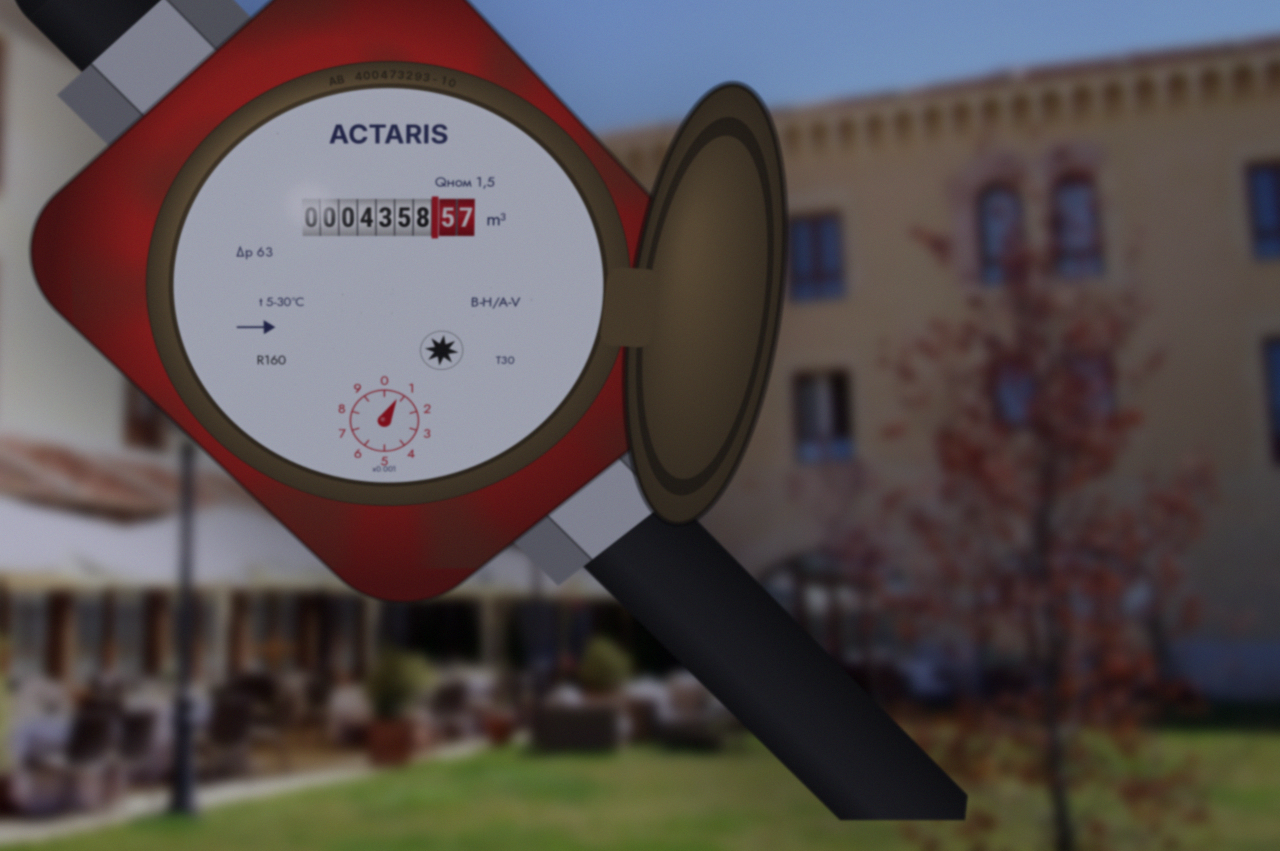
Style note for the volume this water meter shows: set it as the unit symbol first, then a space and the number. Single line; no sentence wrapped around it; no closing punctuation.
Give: m³ 4358.570
